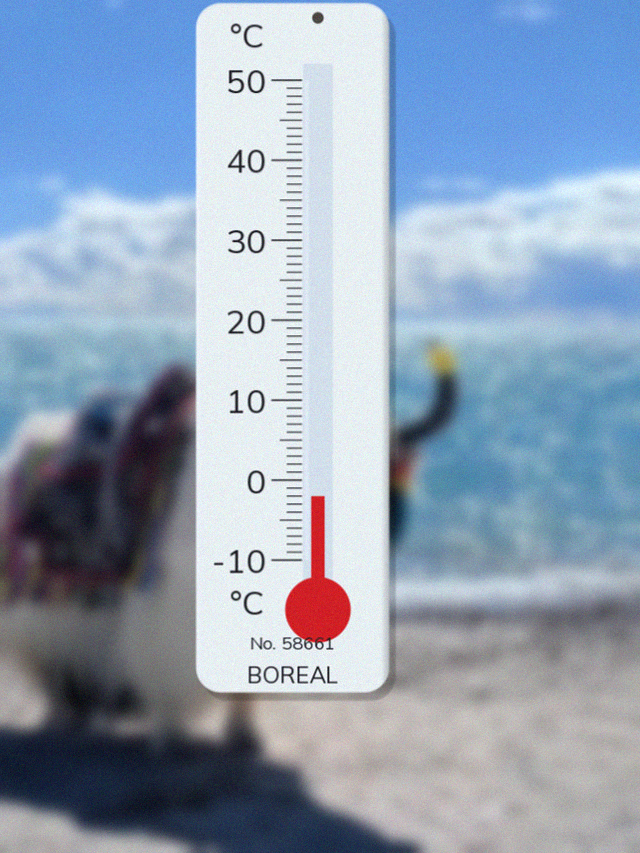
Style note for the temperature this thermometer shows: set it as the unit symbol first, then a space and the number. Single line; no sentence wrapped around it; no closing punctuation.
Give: °C -2
